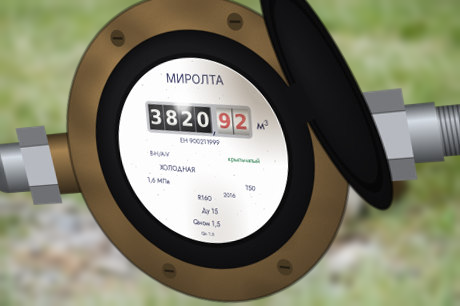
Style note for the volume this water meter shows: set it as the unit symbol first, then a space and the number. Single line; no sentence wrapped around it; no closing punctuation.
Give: m³ 3820.92
